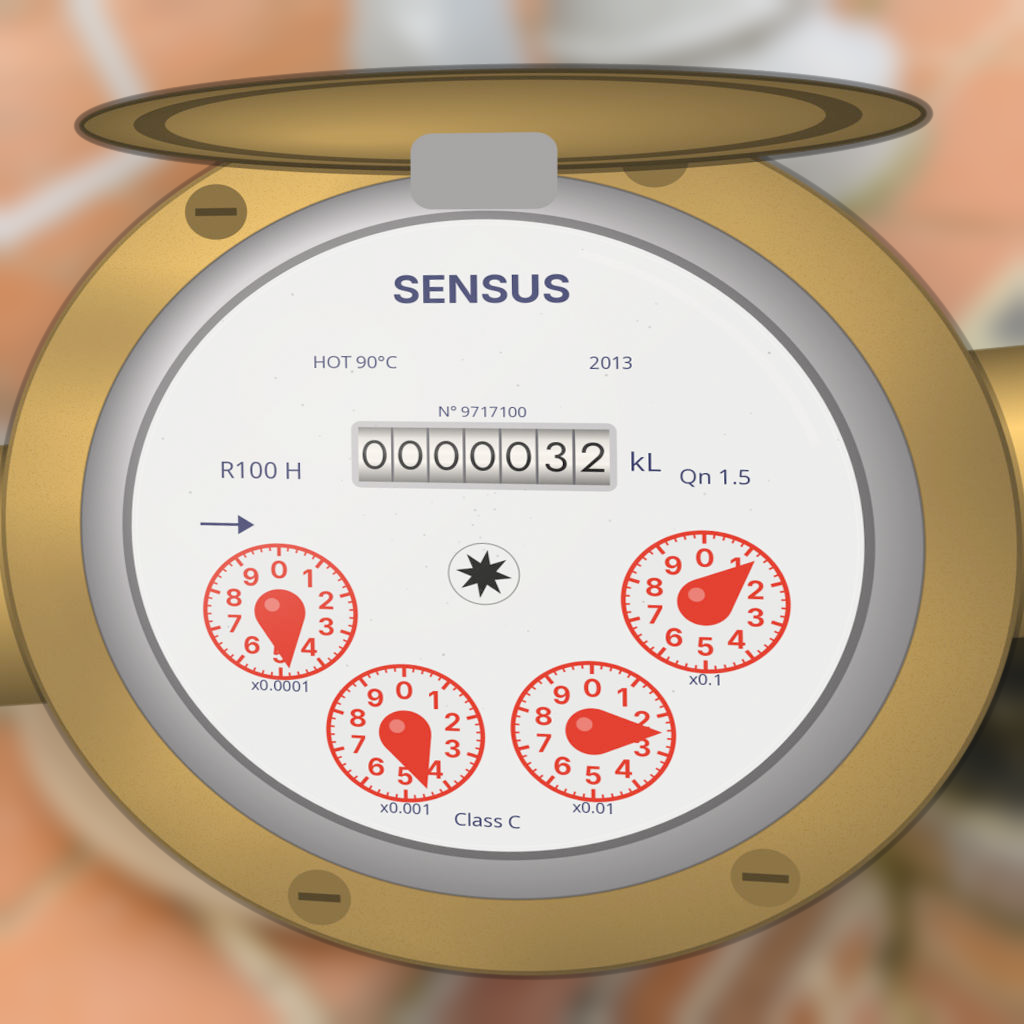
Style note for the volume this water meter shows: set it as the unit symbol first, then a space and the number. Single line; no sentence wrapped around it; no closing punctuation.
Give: kL 32.1244
